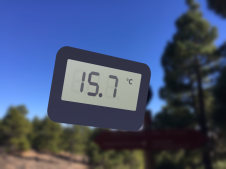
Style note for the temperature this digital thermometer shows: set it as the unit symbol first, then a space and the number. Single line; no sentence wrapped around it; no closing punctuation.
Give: °C 15.7
